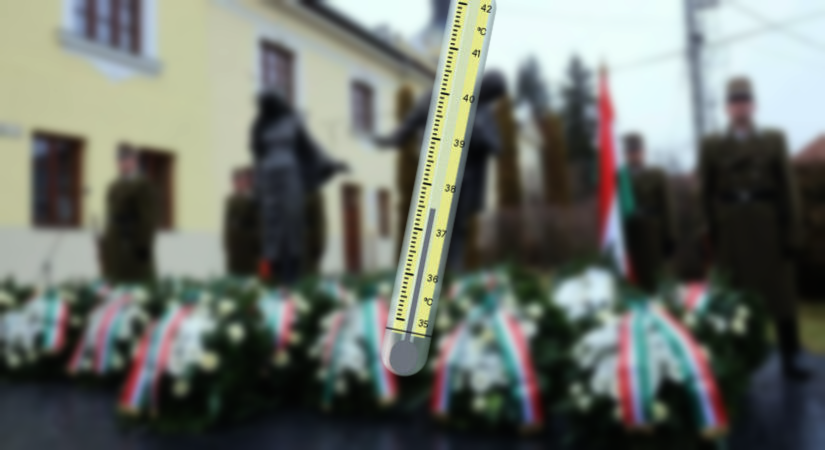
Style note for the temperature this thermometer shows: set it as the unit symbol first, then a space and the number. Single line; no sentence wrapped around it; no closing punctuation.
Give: °C 37.5
